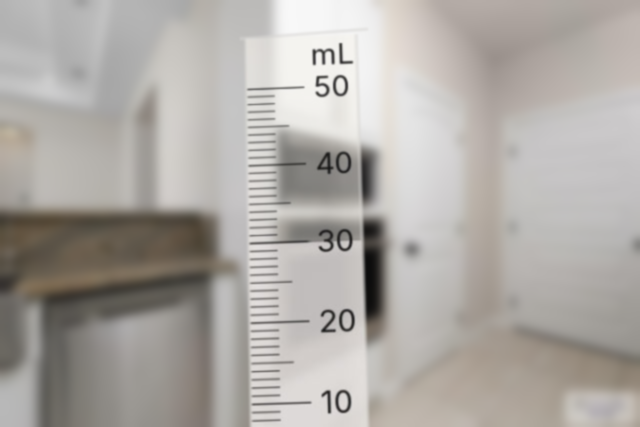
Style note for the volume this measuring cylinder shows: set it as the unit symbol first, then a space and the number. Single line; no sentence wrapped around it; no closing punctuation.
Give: mL 30
